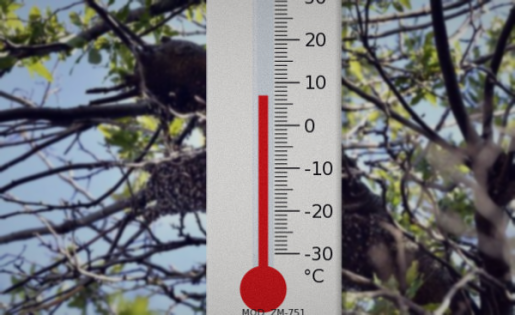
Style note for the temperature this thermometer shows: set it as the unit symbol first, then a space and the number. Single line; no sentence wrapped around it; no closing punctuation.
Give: °C 7
